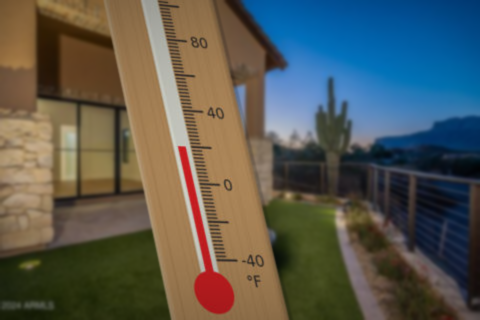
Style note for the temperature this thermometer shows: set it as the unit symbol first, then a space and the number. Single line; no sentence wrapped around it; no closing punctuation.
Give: °F 20
